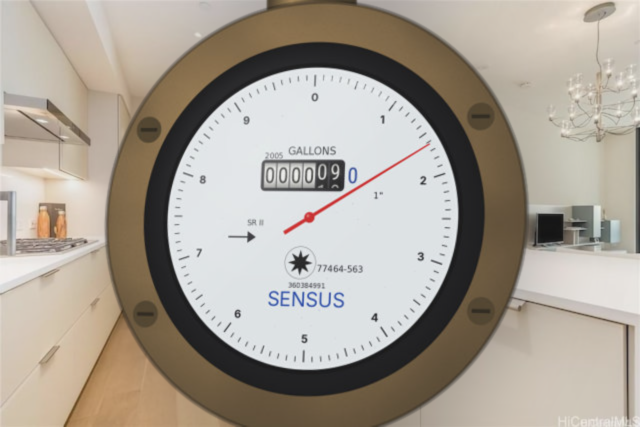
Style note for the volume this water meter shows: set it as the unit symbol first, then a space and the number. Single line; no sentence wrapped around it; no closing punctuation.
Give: gal 91.6
